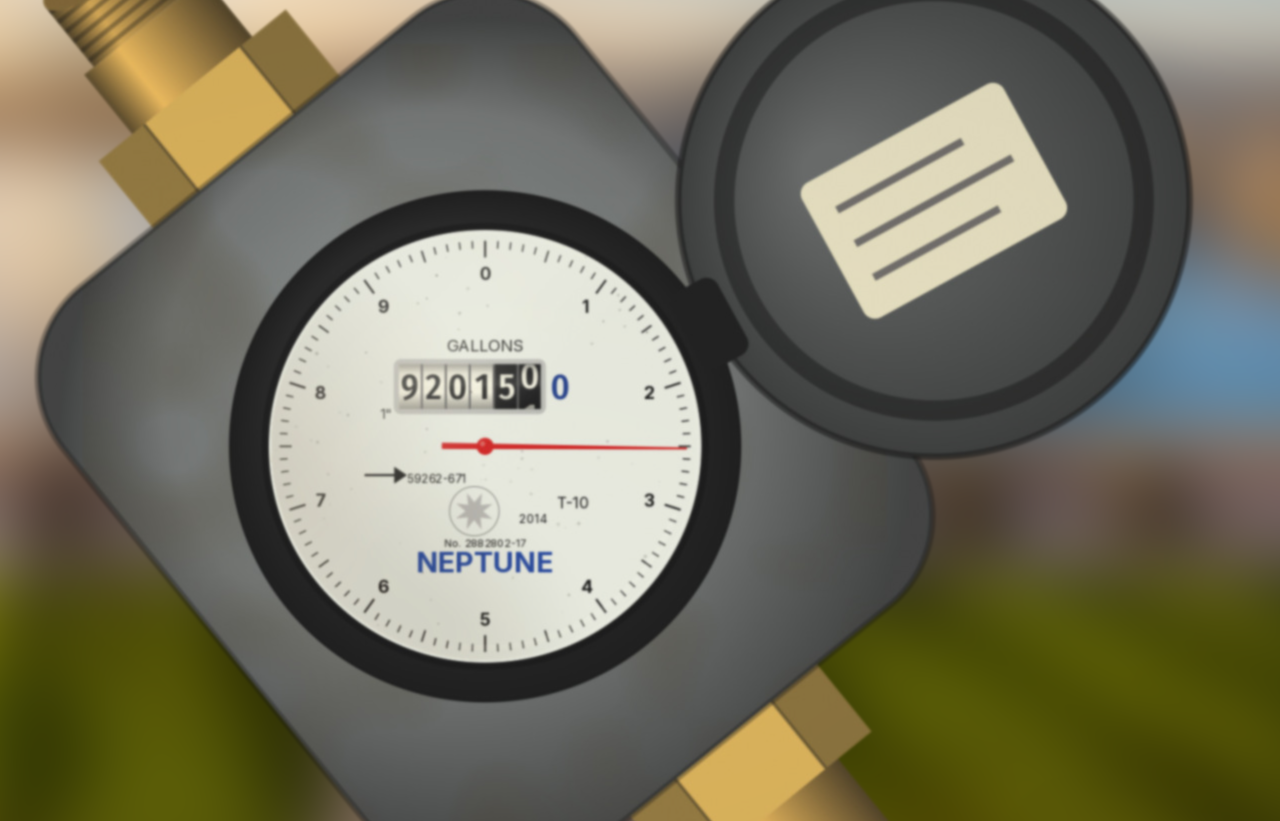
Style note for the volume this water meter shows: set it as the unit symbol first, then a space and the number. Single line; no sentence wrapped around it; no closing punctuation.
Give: gal 9201502.5
